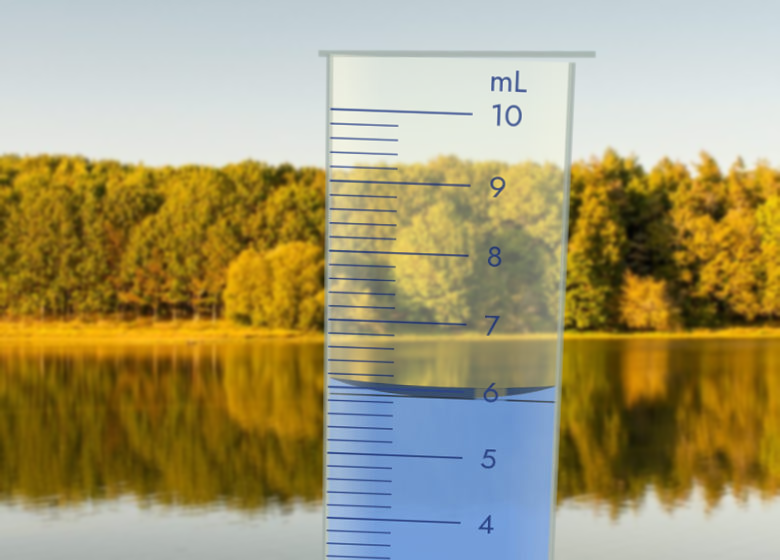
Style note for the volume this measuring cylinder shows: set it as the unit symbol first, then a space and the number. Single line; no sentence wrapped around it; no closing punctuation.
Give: mL 5.9
